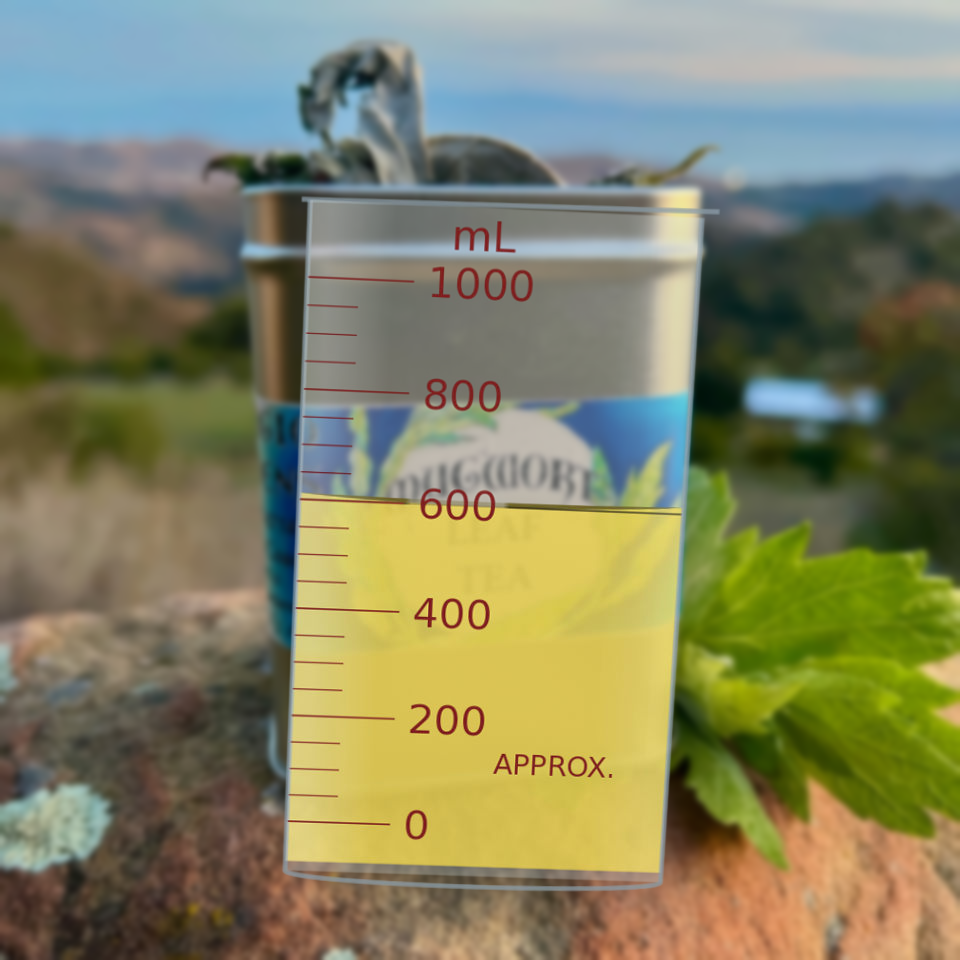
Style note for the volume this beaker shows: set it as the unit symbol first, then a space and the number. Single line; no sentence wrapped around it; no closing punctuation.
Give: mL 600
